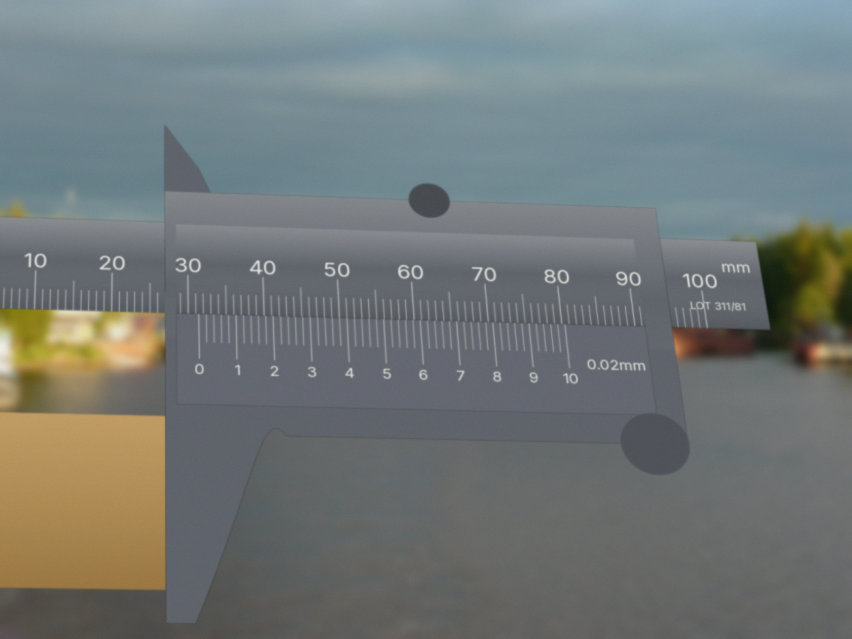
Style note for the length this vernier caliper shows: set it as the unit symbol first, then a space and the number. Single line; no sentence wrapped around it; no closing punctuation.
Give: mm 31.4
